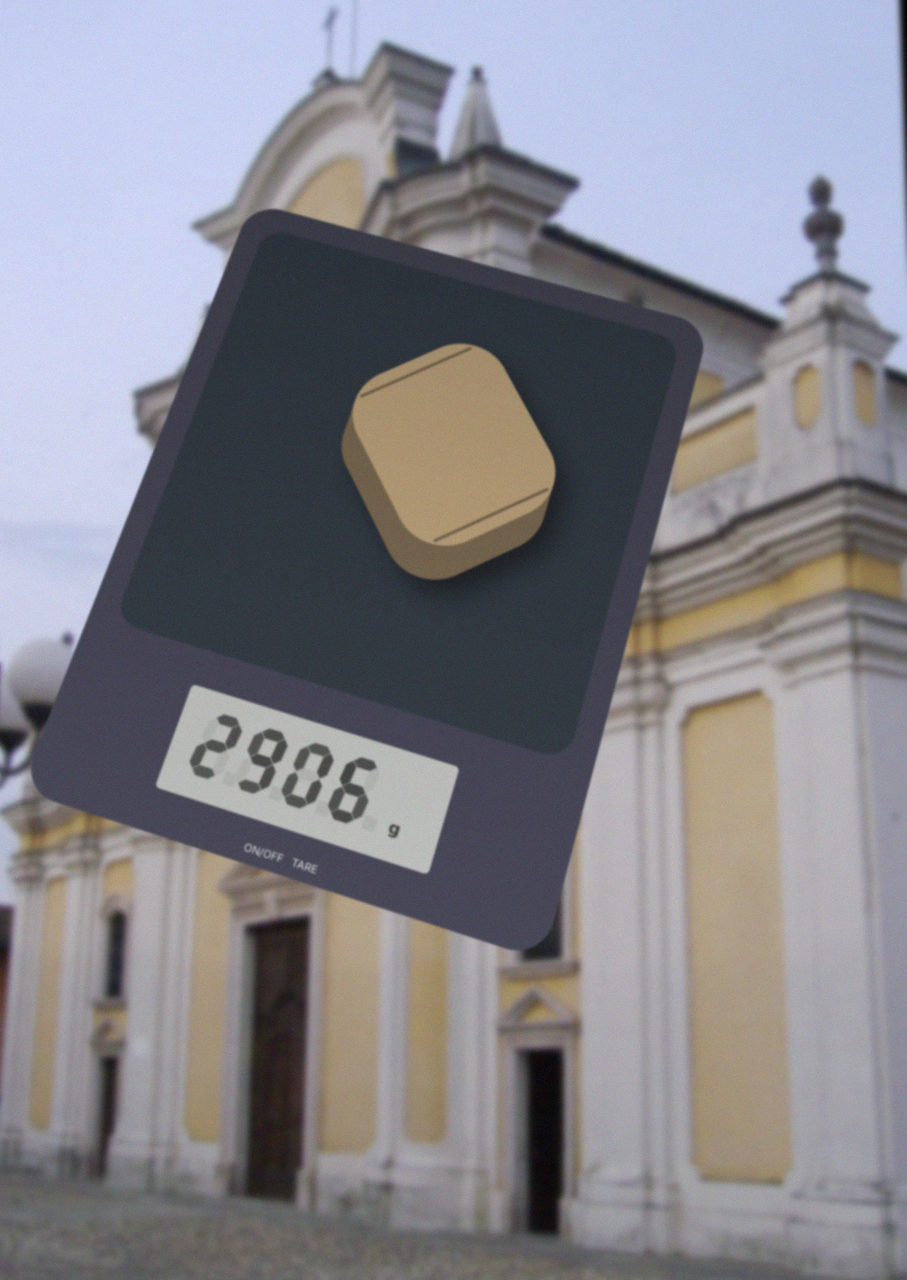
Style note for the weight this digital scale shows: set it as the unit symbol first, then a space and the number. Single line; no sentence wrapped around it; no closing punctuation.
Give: g 2906
